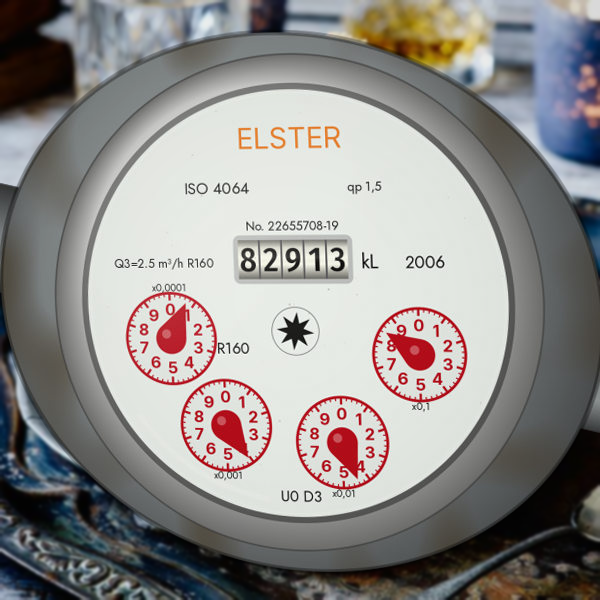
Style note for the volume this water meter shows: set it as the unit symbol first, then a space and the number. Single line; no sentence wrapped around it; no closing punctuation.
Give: kL 82913.8440
